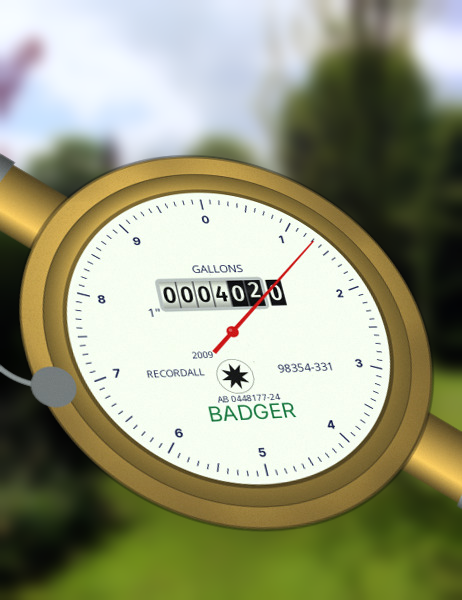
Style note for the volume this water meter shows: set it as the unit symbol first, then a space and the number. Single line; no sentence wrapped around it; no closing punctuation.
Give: gal 4021.3
